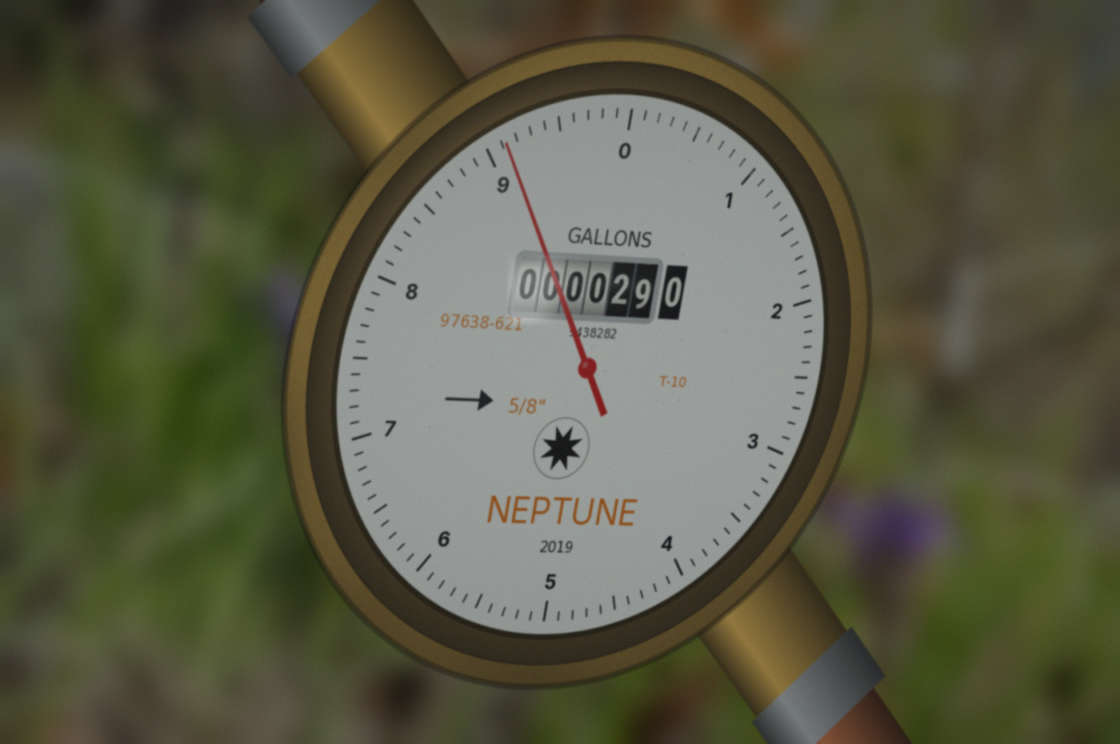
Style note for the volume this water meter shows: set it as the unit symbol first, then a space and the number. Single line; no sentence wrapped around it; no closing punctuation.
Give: gal 289.1
